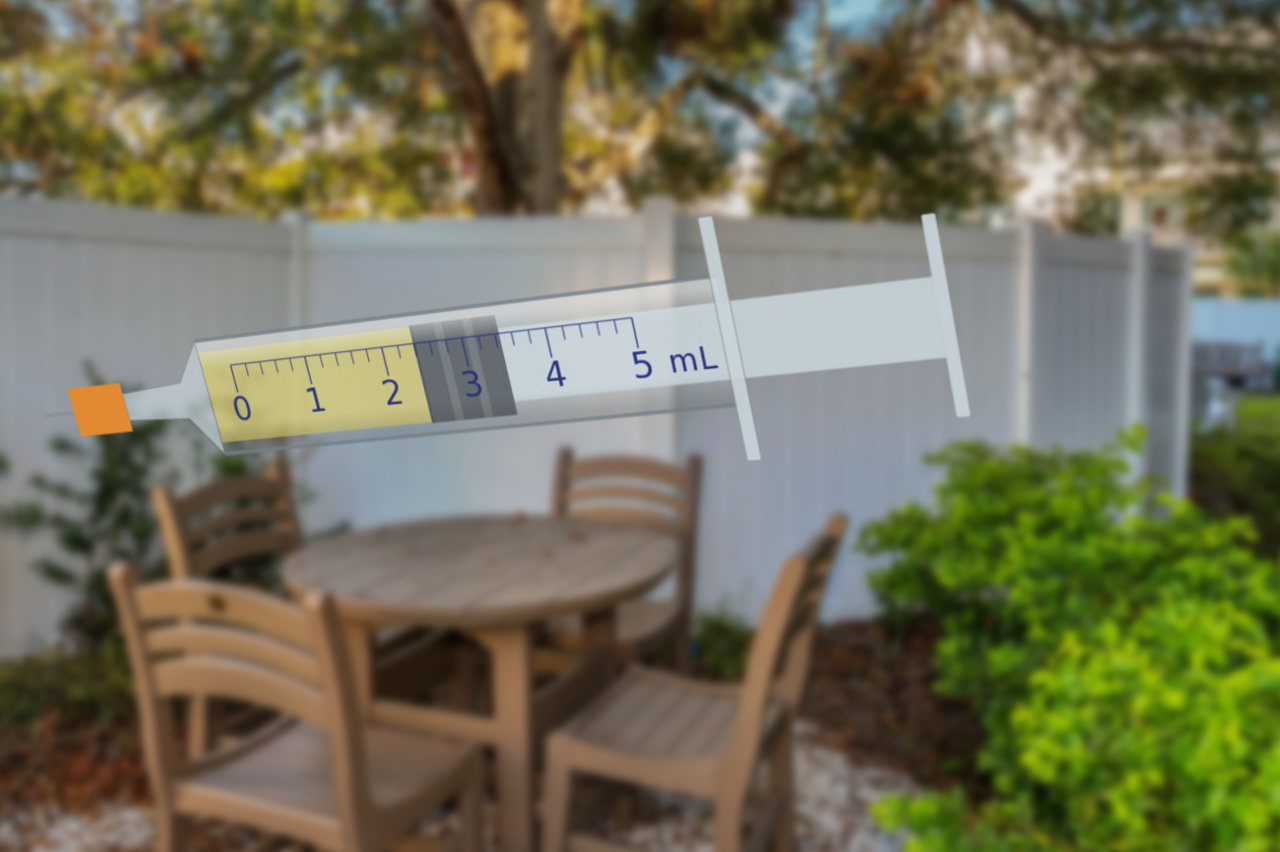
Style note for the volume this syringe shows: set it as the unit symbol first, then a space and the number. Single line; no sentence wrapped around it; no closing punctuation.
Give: mL 2.4
